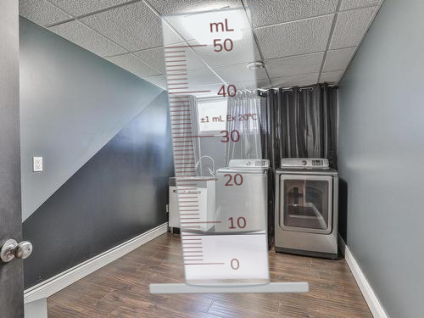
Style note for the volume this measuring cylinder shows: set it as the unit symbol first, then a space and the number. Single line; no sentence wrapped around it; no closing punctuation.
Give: mL 7
